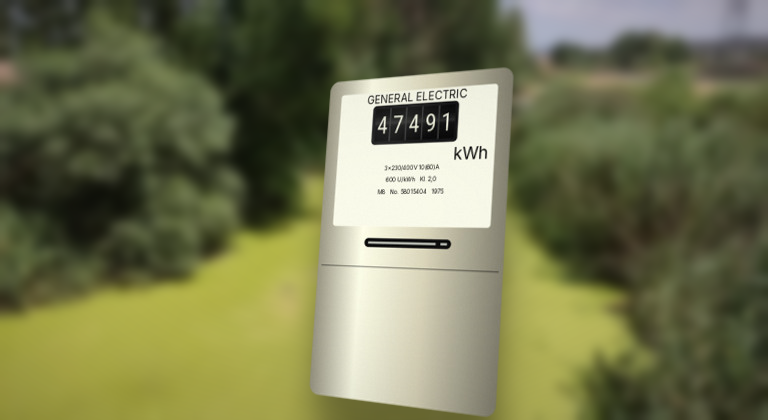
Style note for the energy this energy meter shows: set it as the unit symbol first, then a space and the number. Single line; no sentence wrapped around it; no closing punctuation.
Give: kWh 47491
